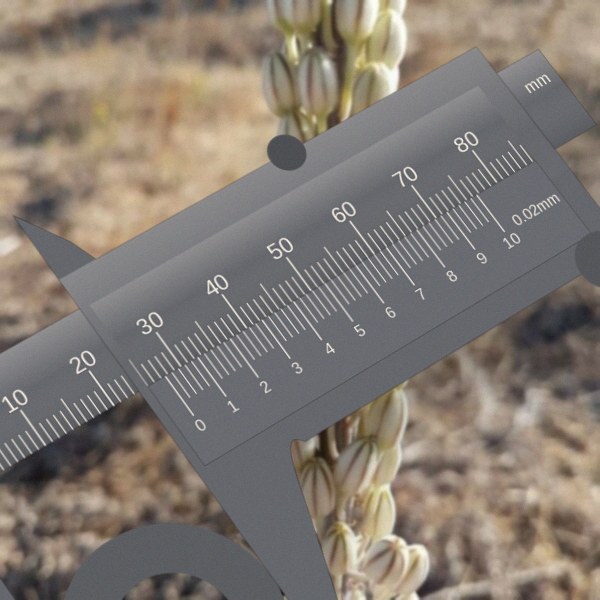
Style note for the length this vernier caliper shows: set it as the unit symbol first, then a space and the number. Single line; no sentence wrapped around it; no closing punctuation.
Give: mm 27.6
